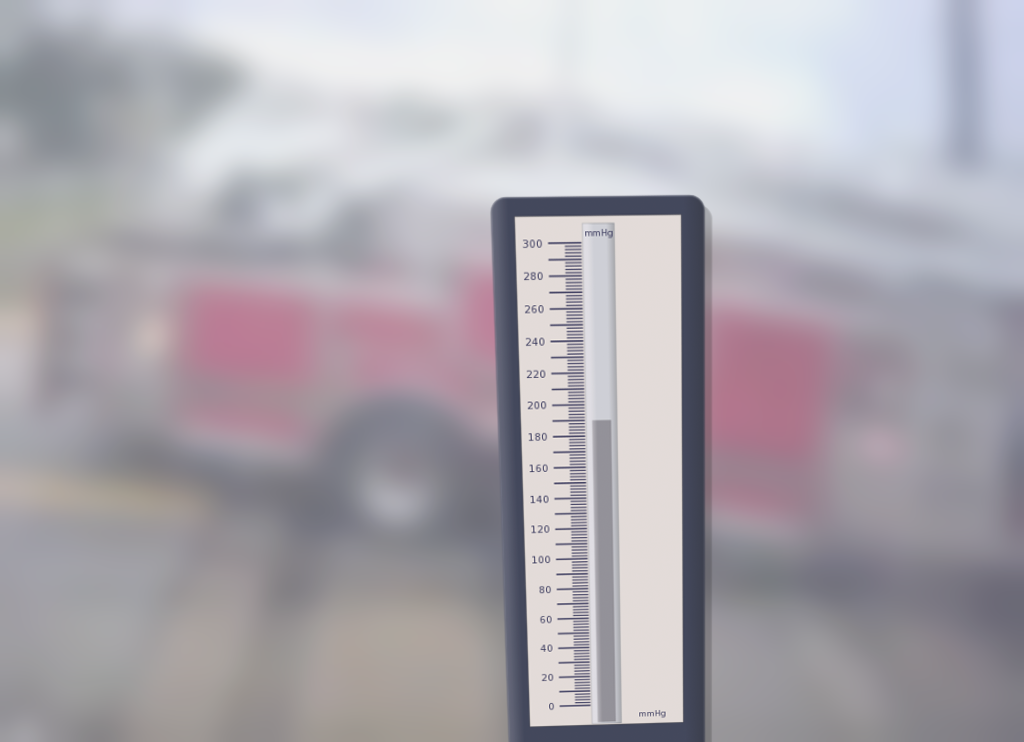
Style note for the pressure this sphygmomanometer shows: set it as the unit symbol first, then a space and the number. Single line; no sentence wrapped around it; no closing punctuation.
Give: mmHg 190
